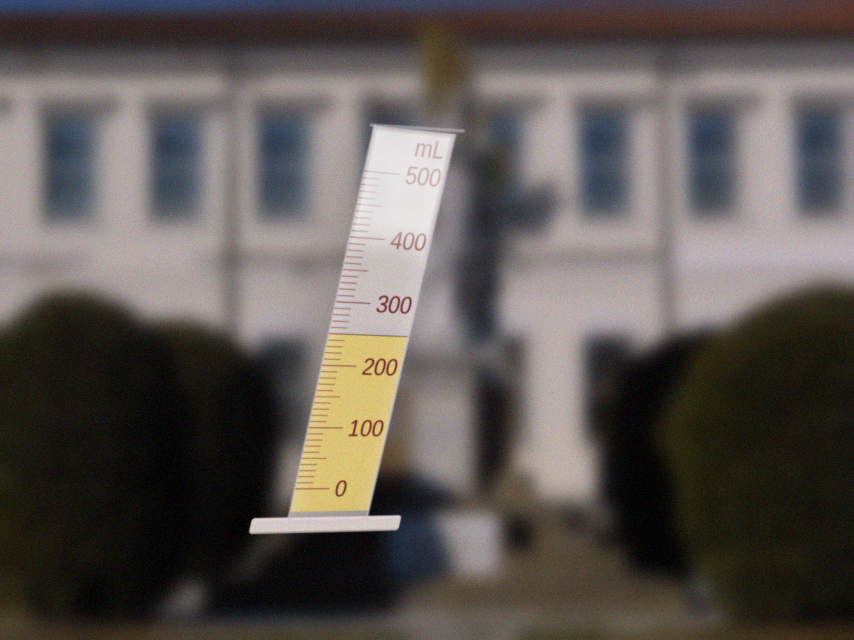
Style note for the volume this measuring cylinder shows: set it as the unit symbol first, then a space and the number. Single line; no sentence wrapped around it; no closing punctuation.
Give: mL 250
